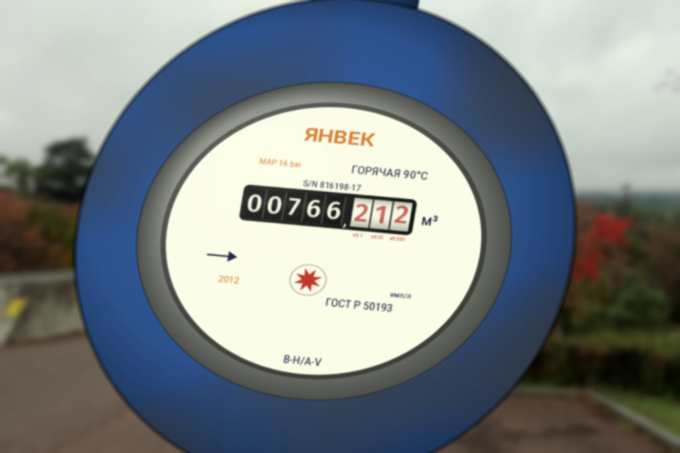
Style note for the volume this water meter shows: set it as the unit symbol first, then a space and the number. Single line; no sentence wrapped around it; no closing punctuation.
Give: m³ 766.212
